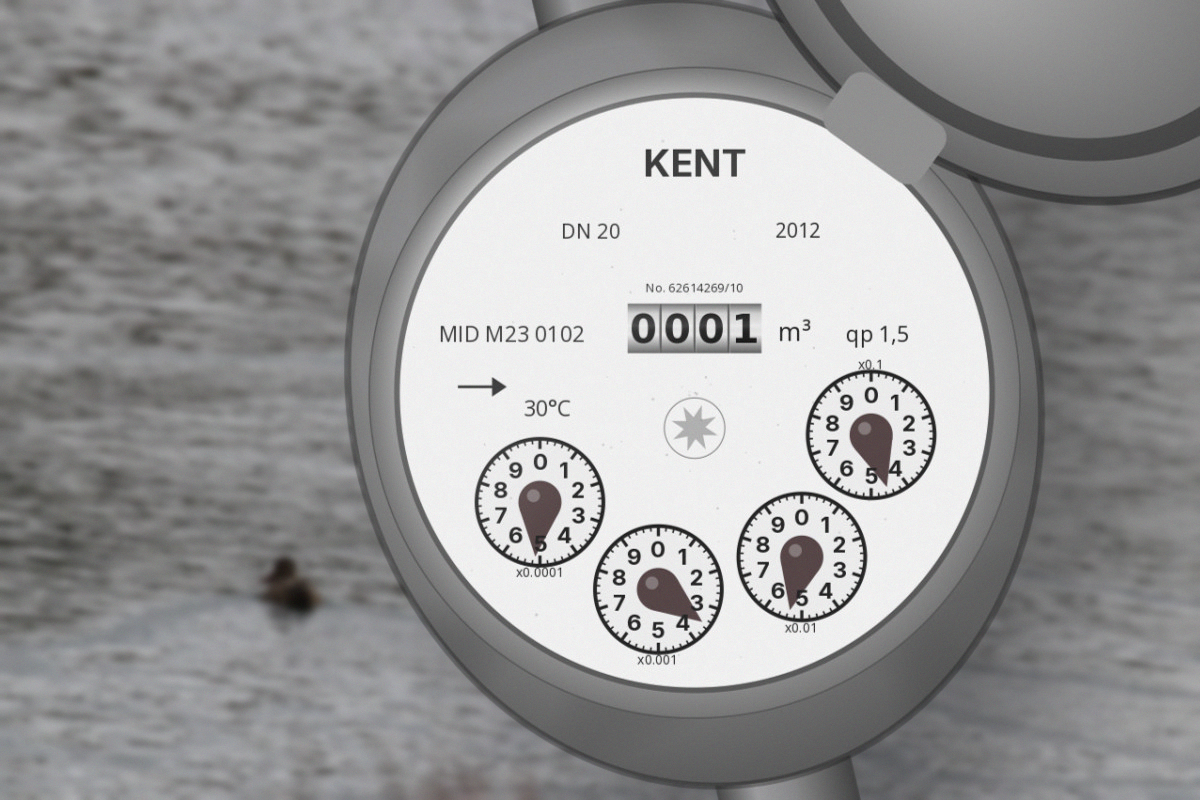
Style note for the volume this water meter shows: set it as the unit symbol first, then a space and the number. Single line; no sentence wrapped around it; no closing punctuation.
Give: m³ 1.4535
